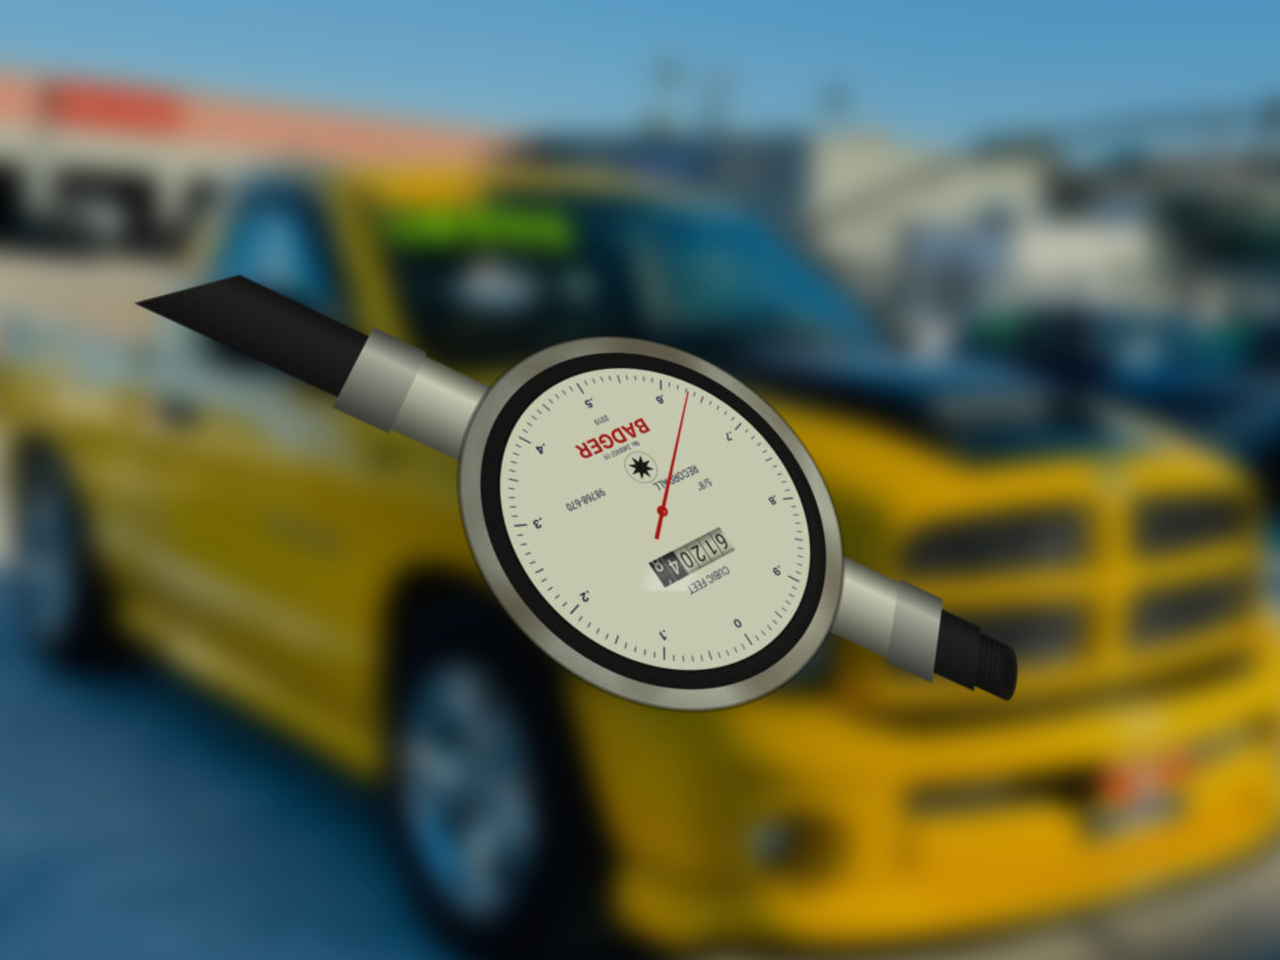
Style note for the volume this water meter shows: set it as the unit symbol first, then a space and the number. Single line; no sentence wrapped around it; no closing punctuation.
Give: ft³ 612047.63
